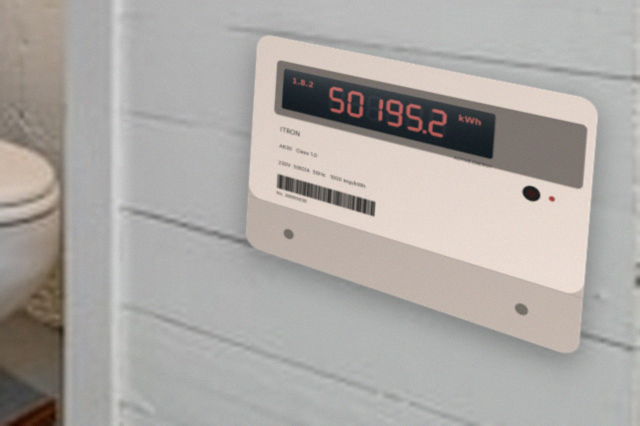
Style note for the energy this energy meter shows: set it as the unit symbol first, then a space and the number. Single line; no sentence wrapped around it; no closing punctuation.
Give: kWh 50195.2
